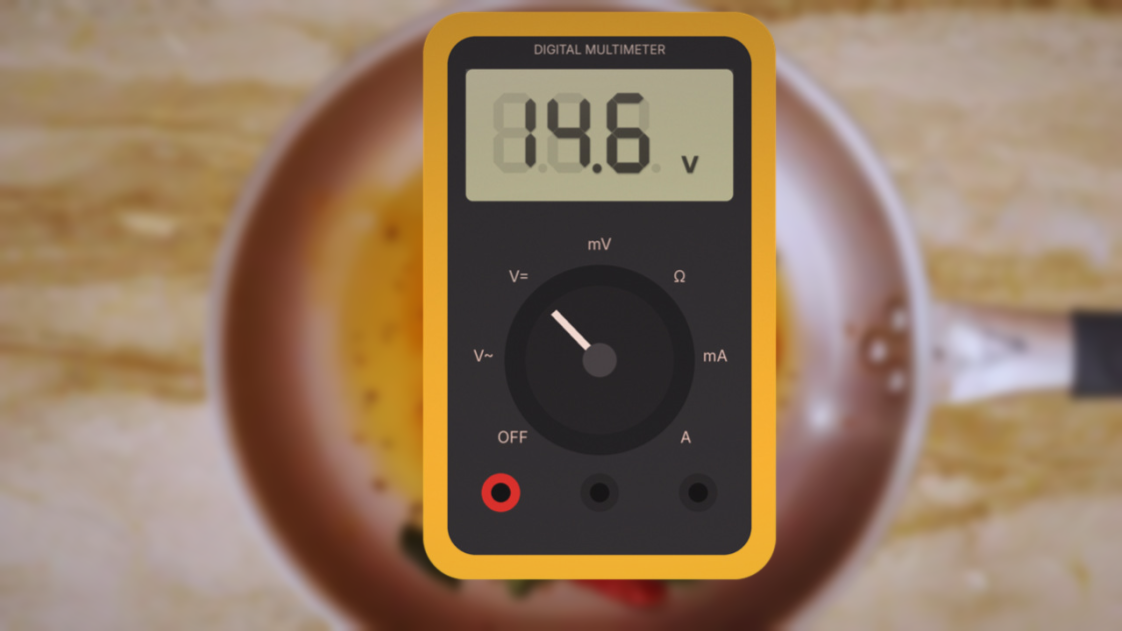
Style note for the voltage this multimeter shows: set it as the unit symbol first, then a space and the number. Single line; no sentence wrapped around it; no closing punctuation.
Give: V 14.6
